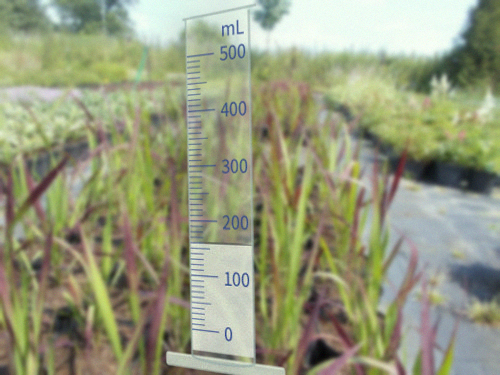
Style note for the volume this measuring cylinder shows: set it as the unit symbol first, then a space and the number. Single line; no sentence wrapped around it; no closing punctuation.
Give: mL 160
